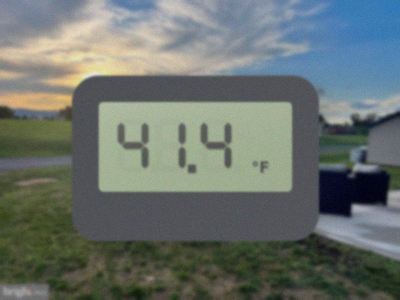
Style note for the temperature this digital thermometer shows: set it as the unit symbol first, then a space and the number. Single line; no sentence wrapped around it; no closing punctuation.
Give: °F 41.4
